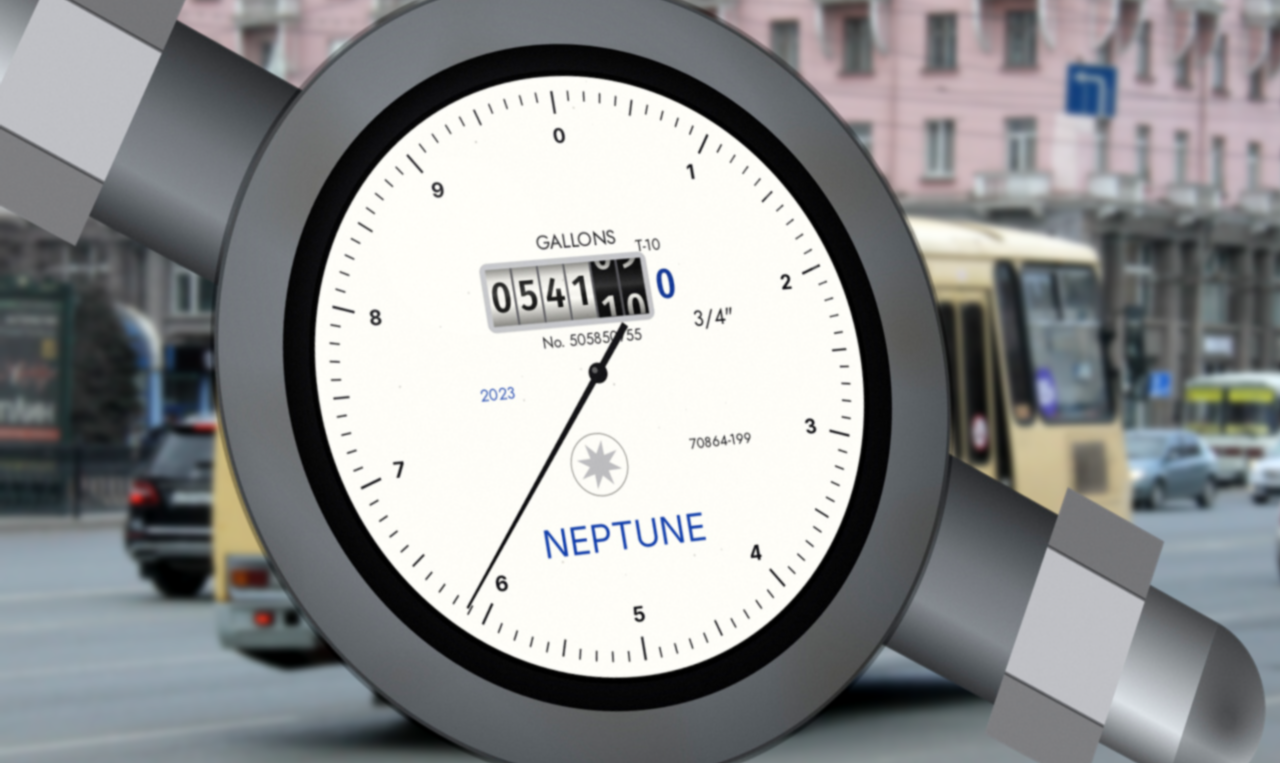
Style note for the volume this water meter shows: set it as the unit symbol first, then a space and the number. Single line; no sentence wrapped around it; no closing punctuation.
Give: gal 541096.1
